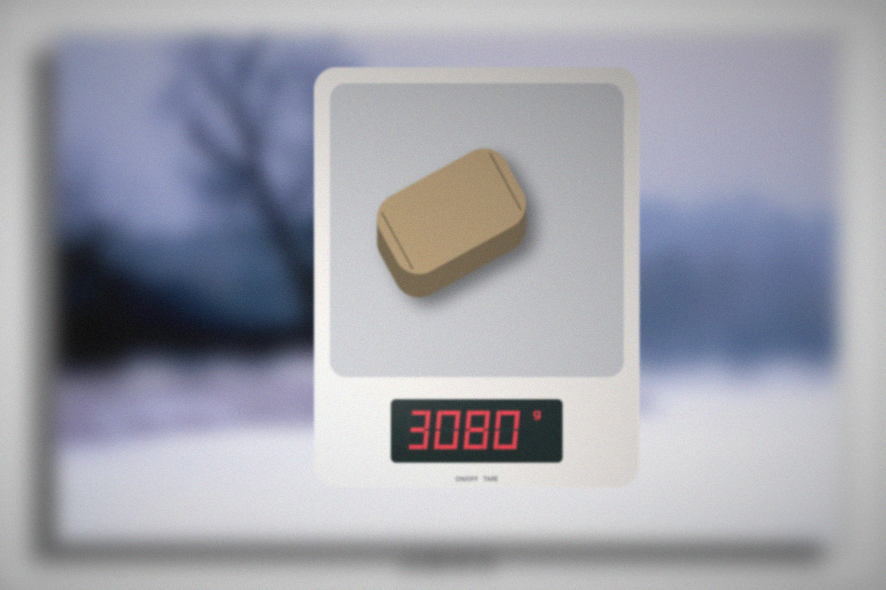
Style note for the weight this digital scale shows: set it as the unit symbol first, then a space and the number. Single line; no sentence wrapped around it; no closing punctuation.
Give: g 3080
